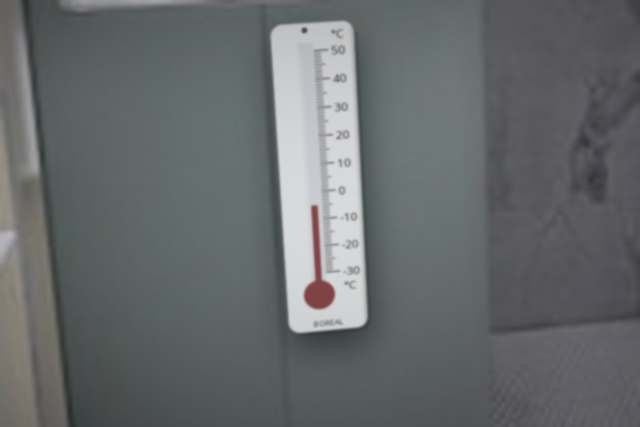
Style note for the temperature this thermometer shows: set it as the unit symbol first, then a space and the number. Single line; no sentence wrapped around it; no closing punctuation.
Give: °C -5
